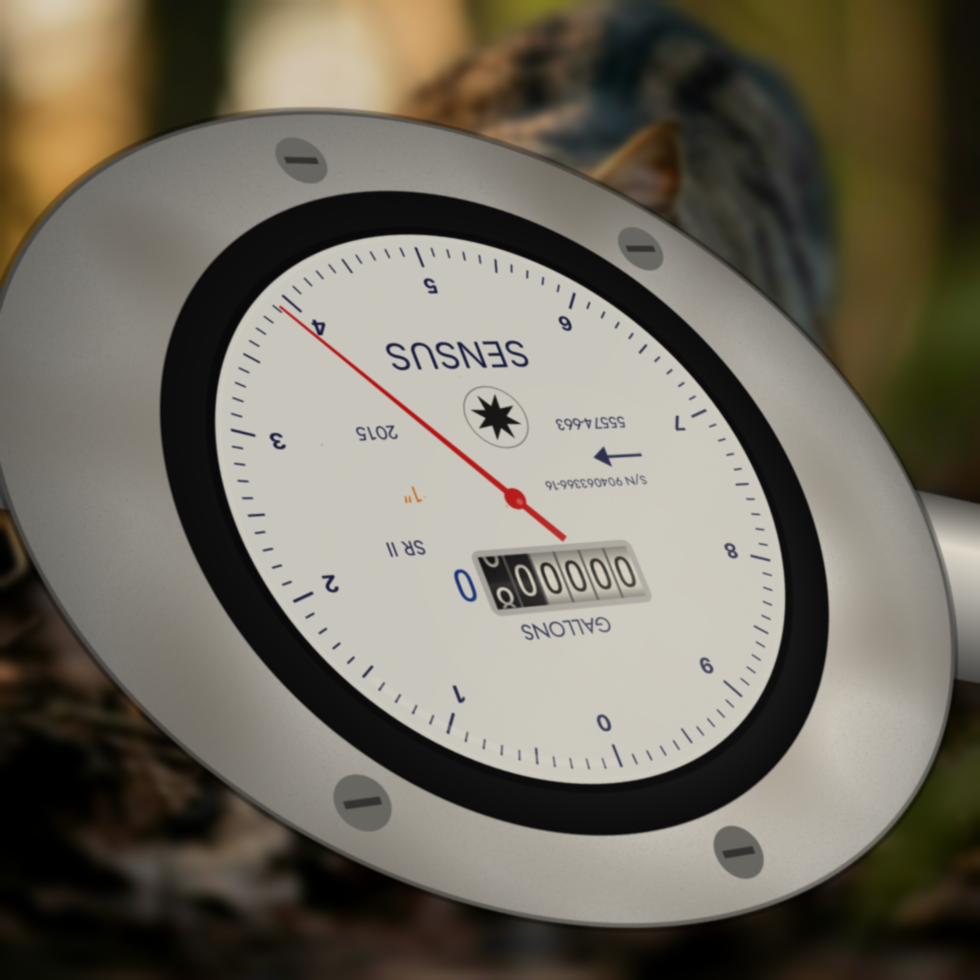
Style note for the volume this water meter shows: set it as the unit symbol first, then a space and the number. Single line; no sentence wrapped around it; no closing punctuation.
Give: gal 83.9
